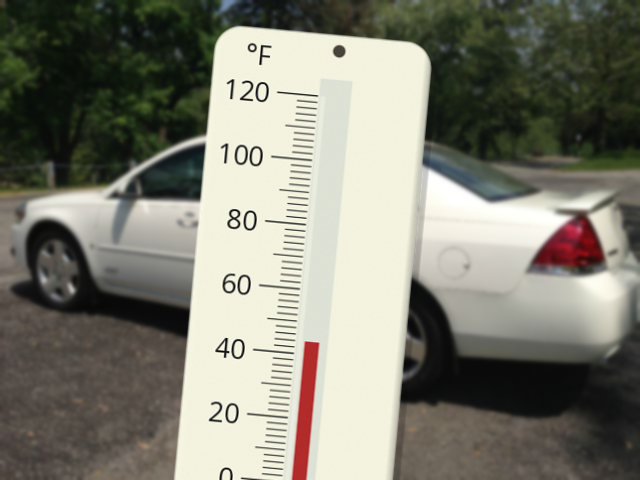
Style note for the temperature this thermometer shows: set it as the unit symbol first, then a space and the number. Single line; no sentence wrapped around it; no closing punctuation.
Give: °F 44
